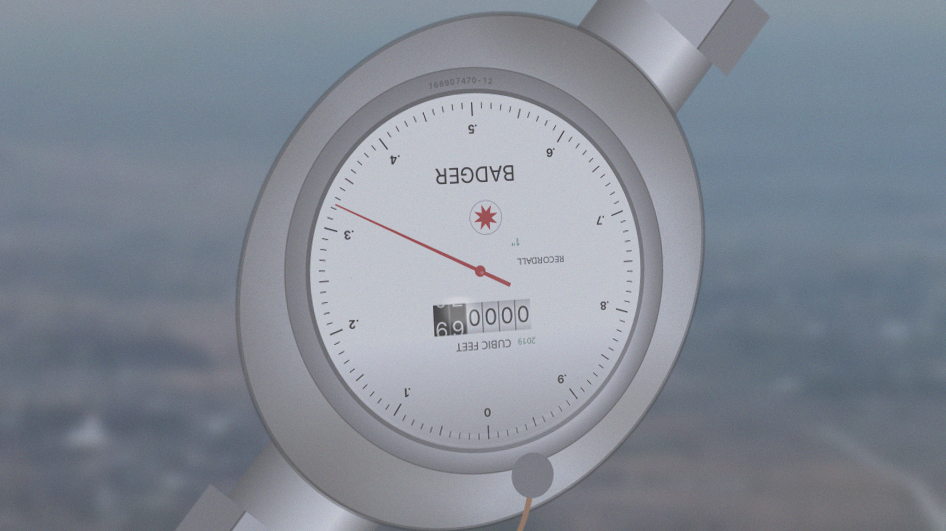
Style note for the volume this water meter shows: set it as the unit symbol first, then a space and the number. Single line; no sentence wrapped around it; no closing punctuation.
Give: ft³ 69.32
